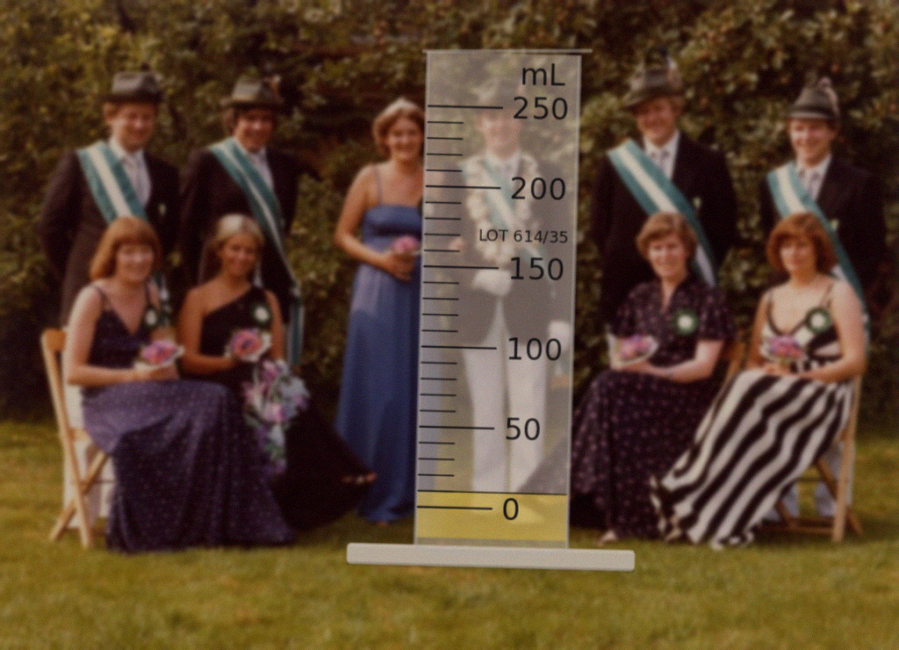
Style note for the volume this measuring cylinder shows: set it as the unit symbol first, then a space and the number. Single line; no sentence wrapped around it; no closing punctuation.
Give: mL 10
